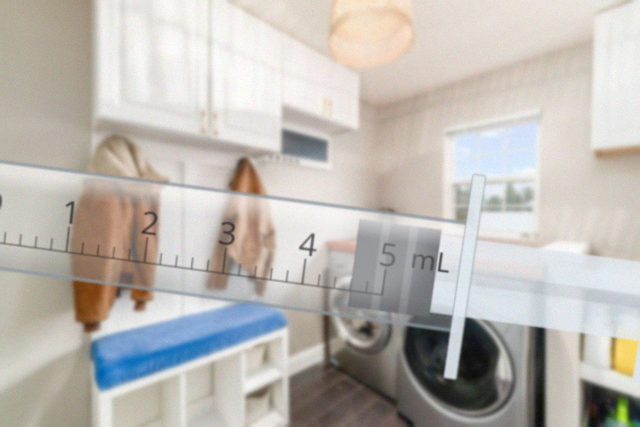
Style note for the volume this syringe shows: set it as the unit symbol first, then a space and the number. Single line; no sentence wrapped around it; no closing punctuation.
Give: mL 4.6
